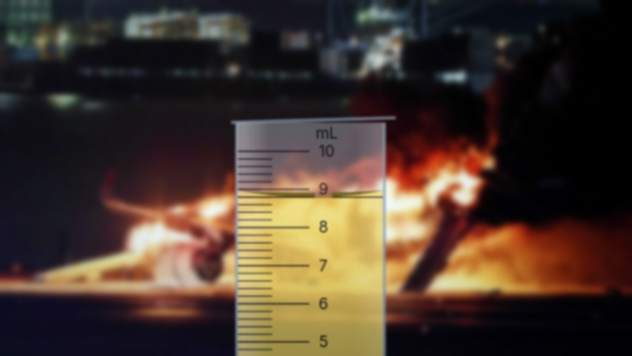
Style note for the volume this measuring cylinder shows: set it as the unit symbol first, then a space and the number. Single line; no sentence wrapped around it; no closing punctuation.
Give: mL 8.8
